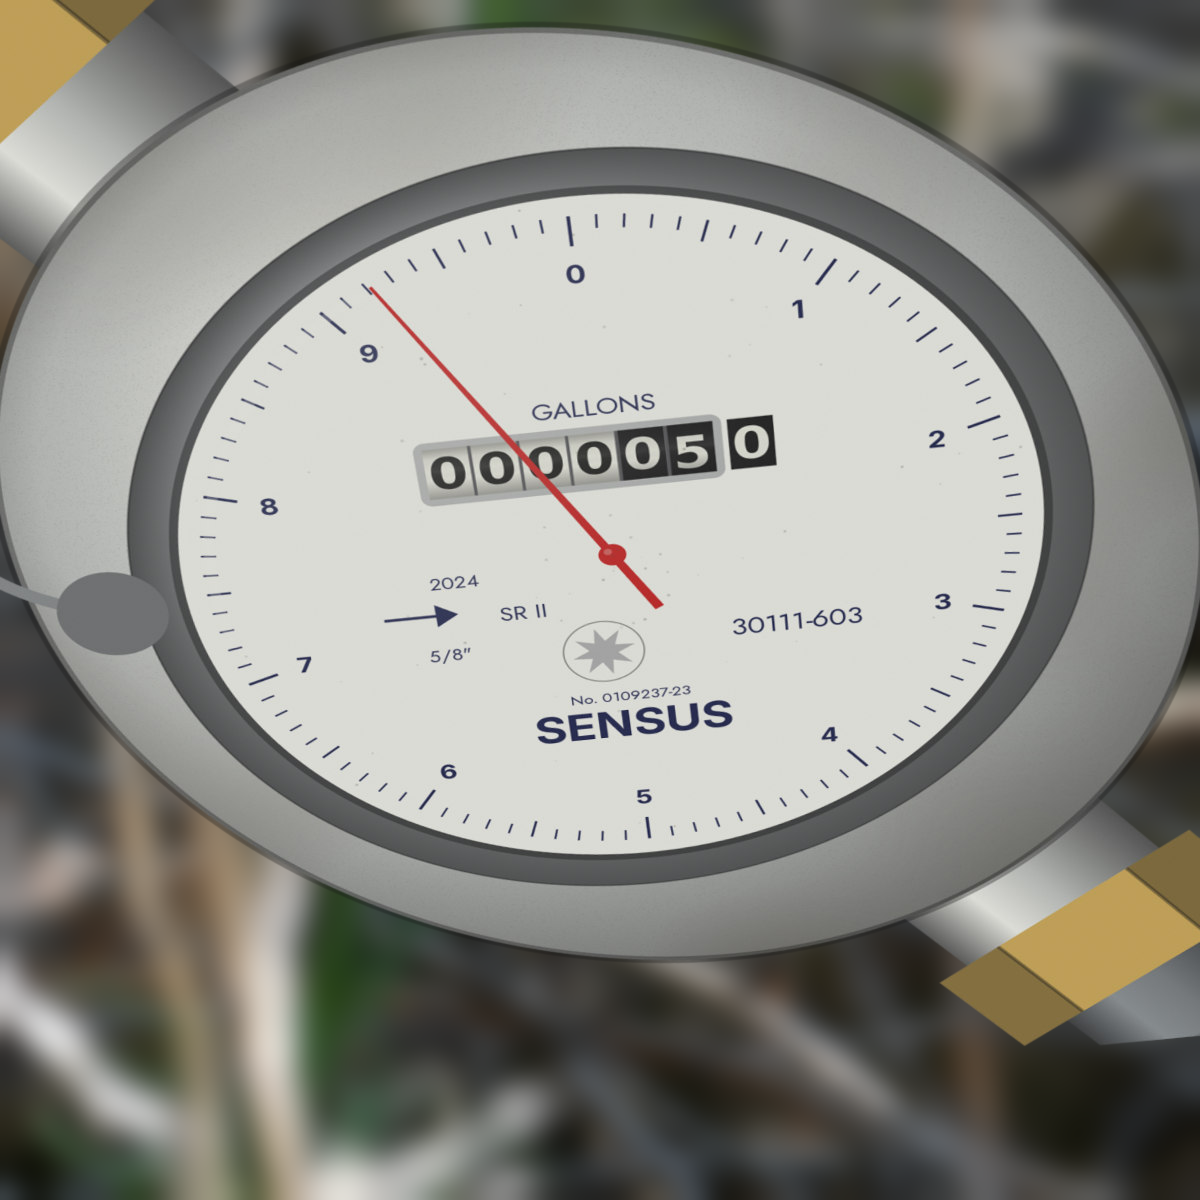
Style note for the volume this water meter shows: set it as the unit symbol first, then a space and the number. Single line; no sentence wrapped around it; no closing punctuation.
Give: gal 49.2
